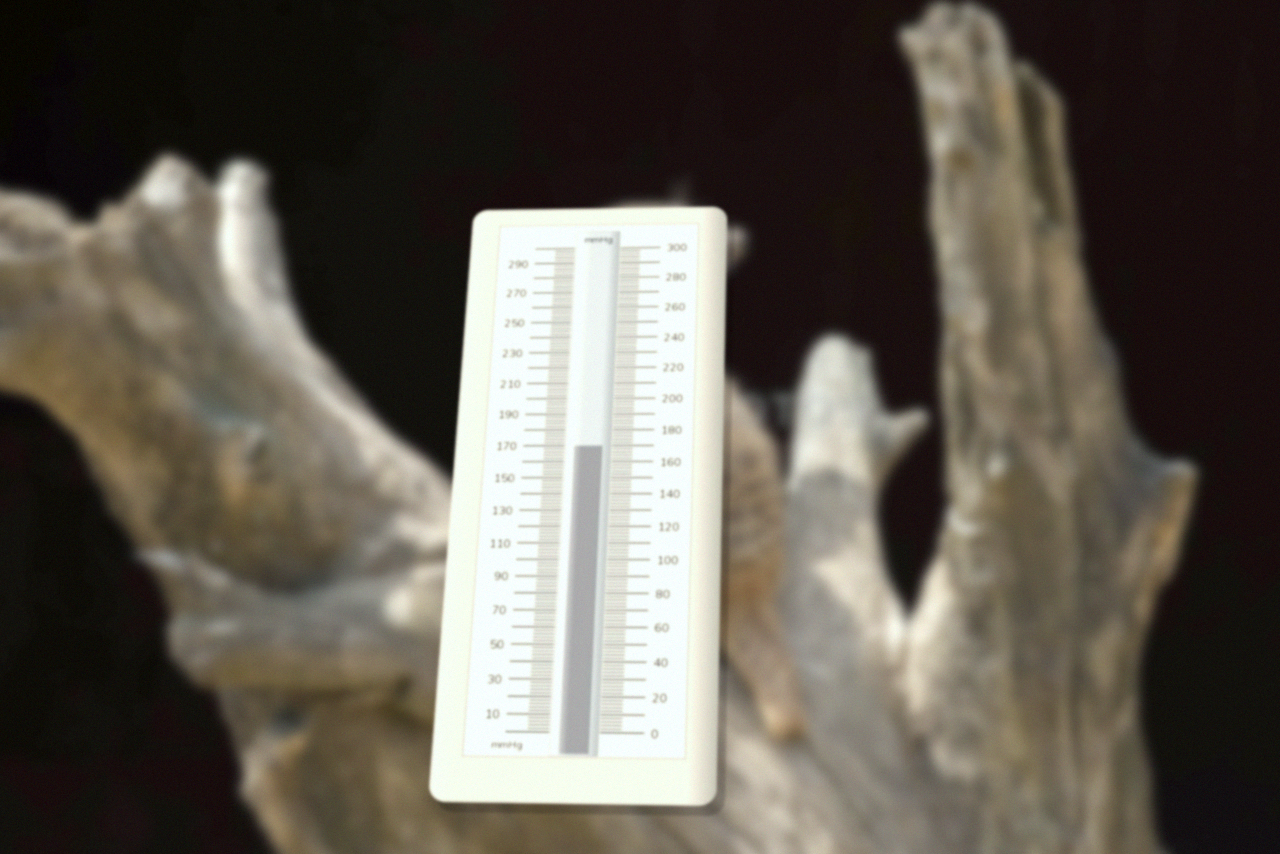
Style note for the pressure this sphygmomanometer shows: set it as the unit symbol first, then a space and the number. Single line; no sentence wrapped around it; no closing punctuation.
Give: mmHg 170
